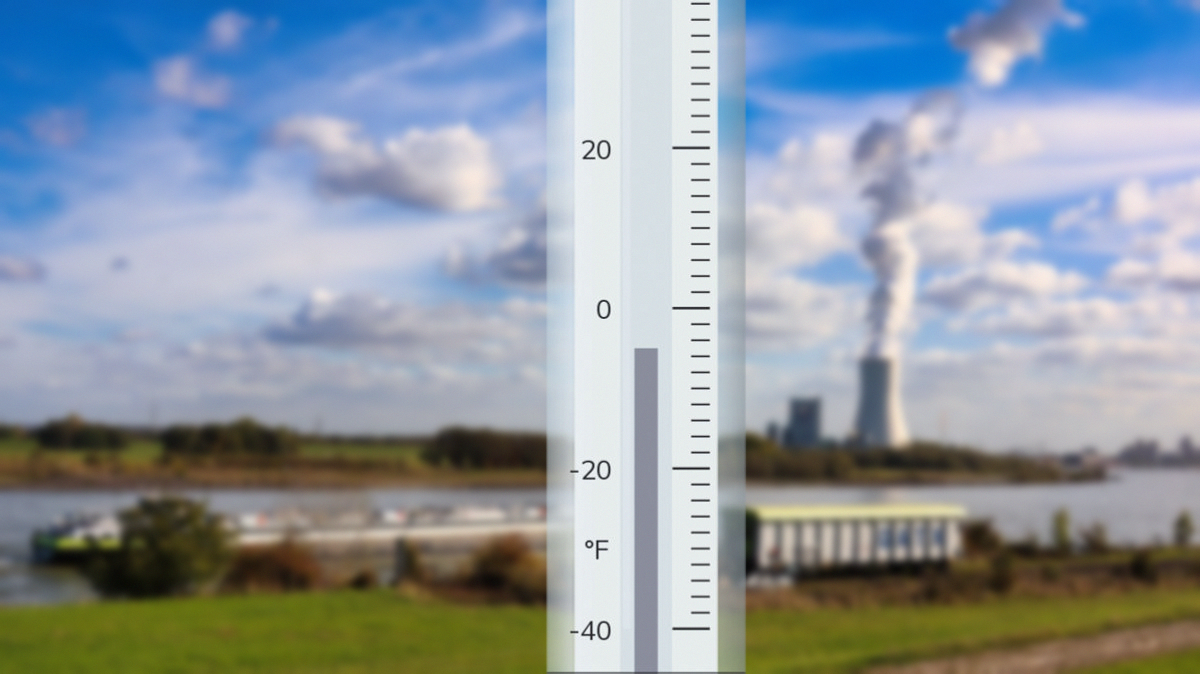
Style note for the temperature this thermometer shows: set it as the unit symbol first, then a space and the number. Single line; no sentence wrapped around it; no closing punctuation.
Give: °F -5
